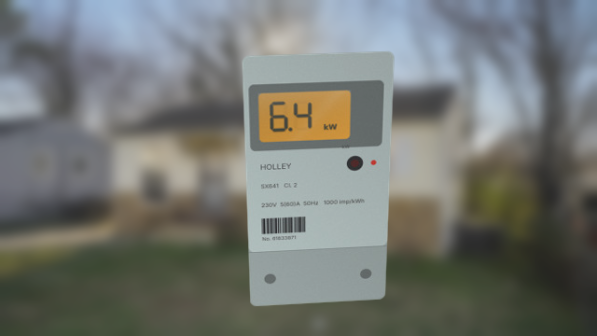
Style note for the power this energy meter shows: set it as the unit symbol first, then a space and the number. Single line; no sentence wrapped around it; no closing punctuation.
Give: kW 6.4
